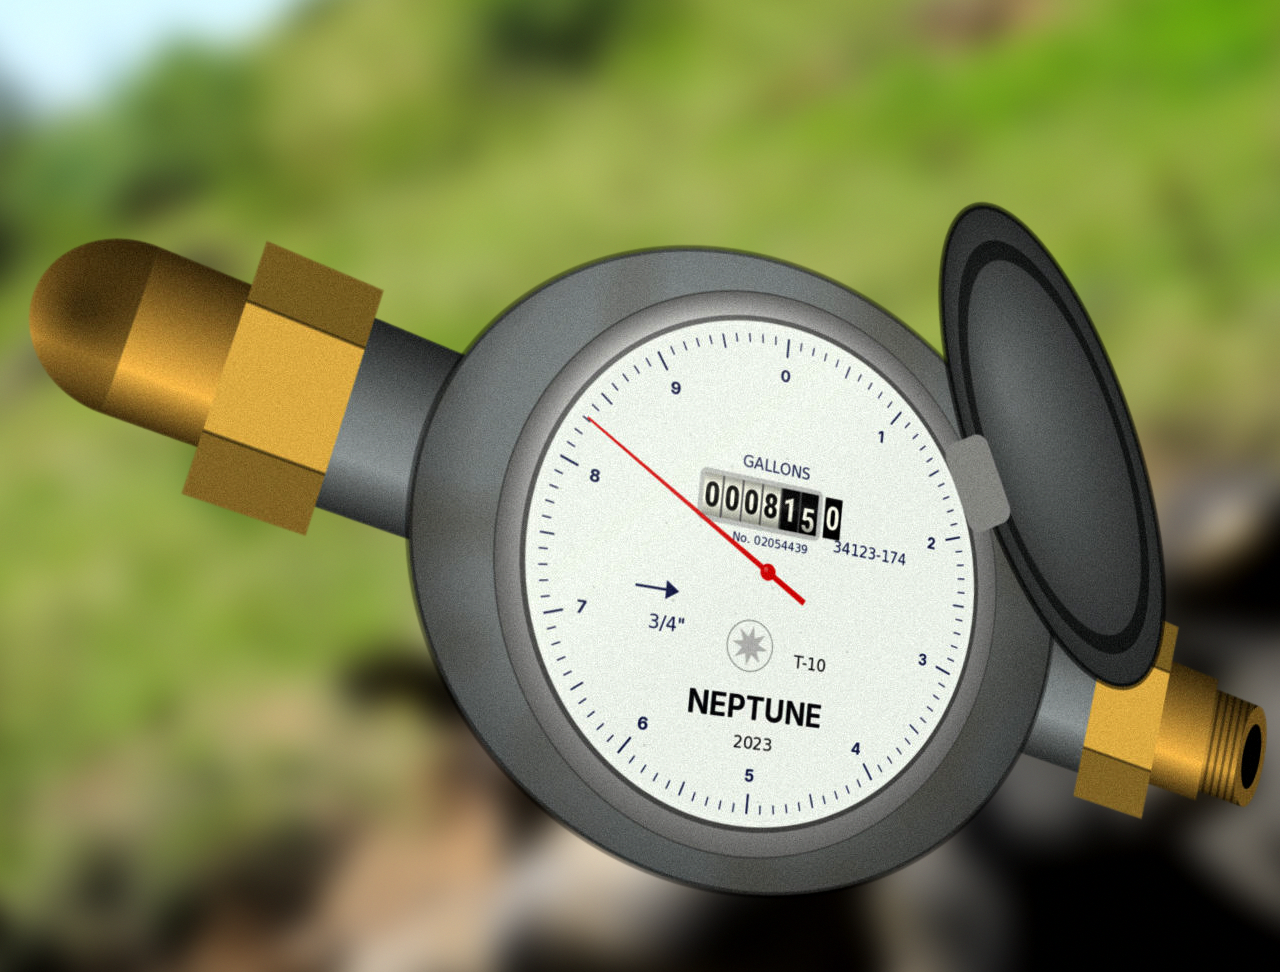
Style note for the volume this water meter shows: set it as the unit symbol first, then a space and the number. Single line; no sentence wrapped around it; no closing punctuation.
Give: gal 8148.3
